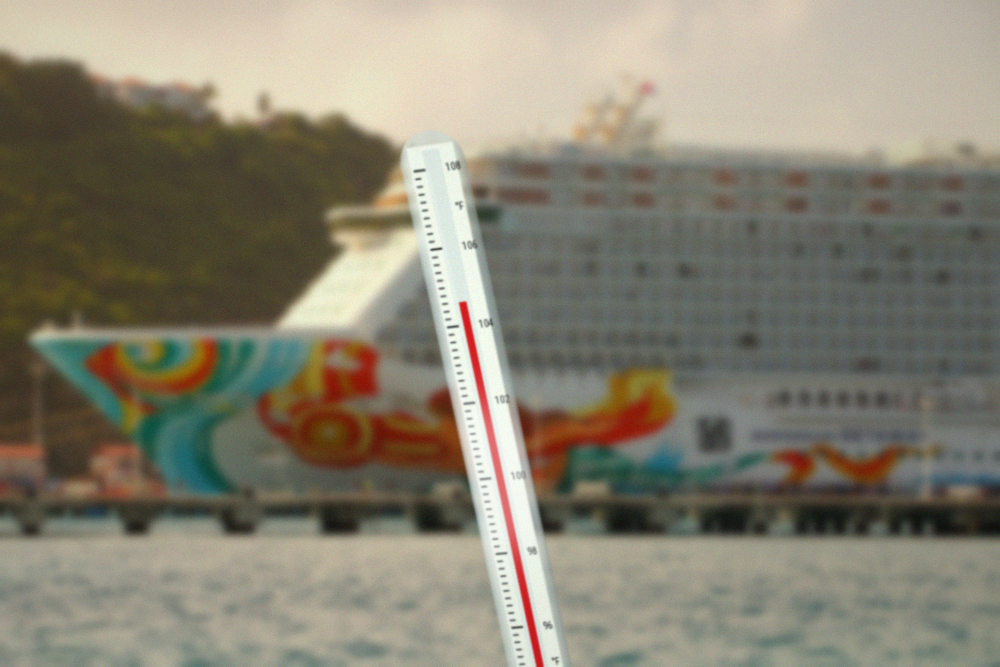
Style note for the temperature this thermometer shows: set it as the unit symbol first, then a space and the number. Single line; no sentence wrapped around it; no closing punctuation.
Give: °F 104.6
